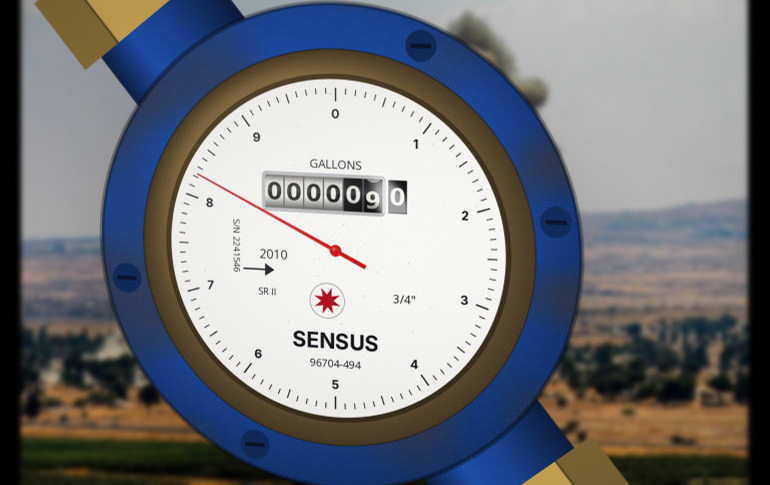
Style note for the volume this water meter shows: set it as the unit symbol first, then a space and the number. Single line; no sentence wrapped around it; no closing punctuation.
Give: gal 88.2
